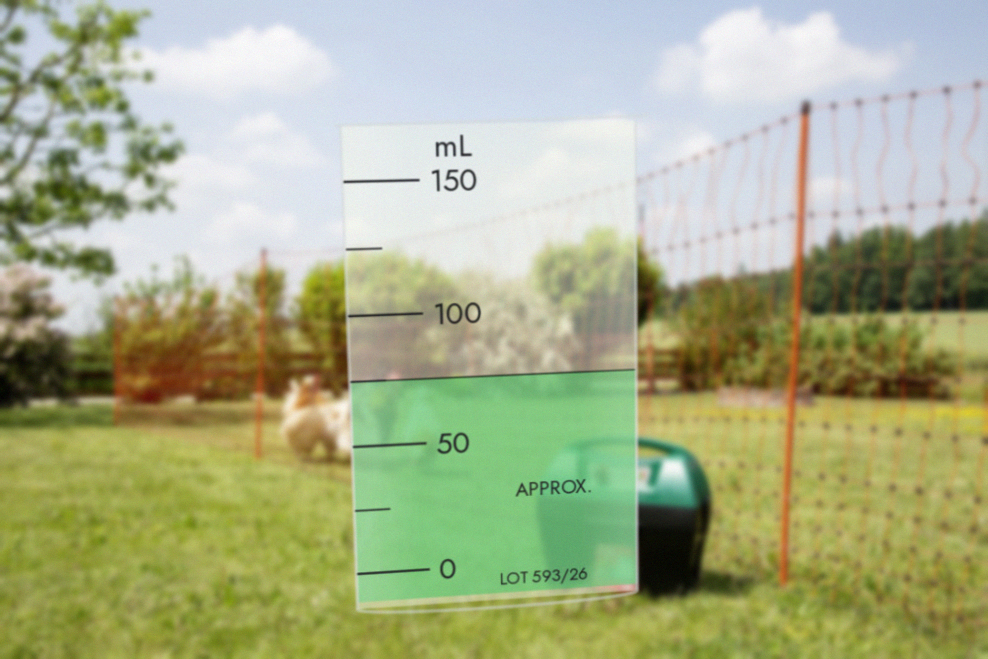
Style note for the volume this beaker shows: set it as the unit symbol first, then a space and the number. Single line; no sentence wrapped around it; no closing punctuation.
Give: mL 75
